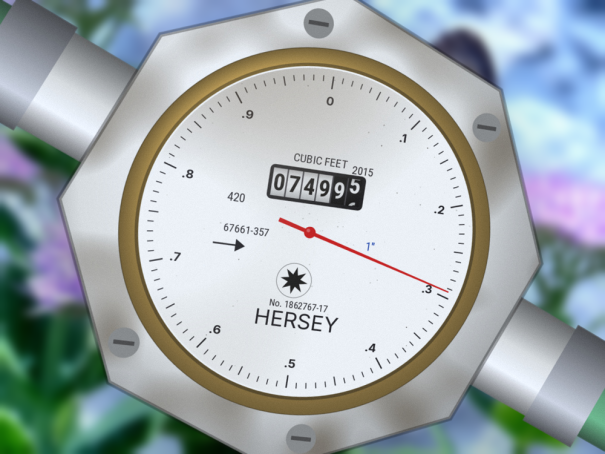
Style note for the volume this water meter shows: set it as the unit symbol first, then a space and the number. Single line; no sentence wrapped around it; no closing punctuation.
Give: ft³ 74995.29
